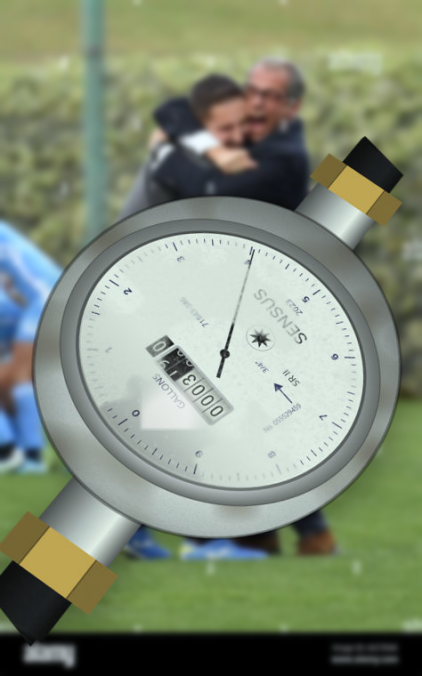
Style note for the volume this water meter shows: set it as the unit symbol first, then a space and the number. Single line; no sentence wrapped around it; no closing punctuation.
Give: gal 3194.0
